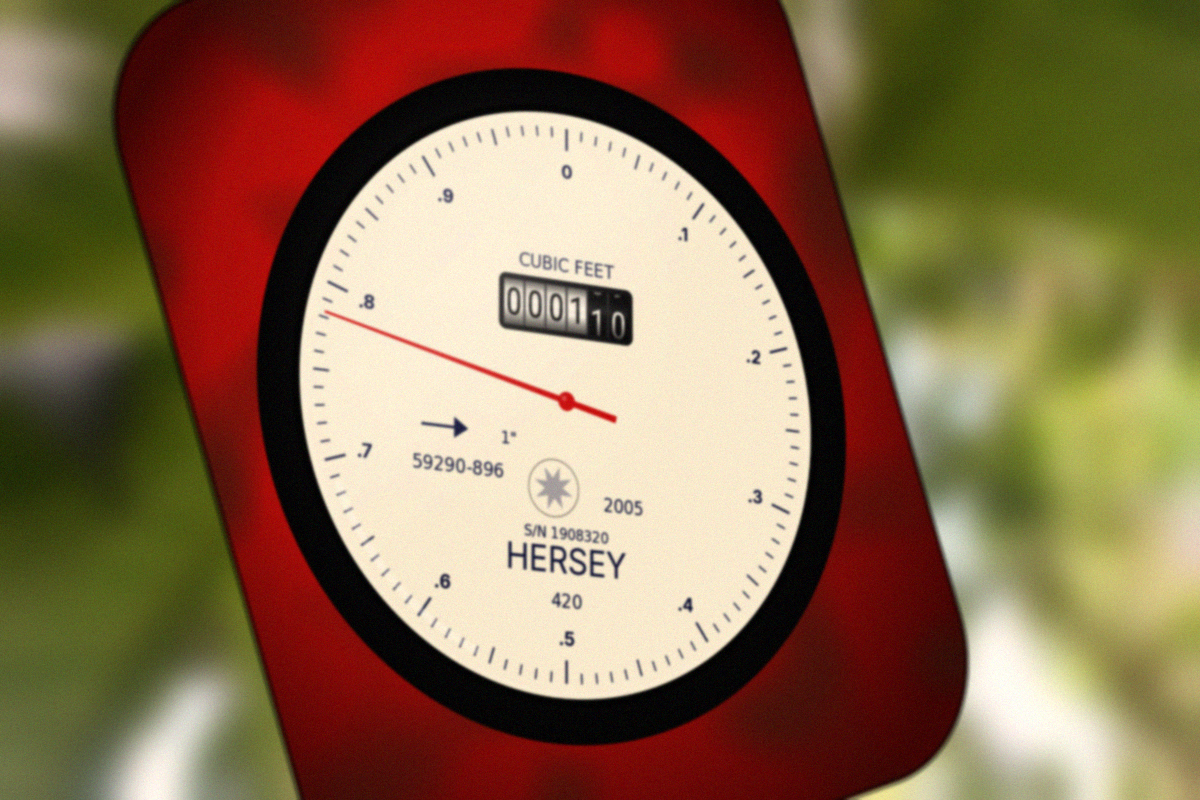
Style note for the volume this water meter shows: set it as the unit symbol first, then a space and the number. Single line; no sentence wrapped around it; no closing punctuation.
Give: ft³ 109.78
